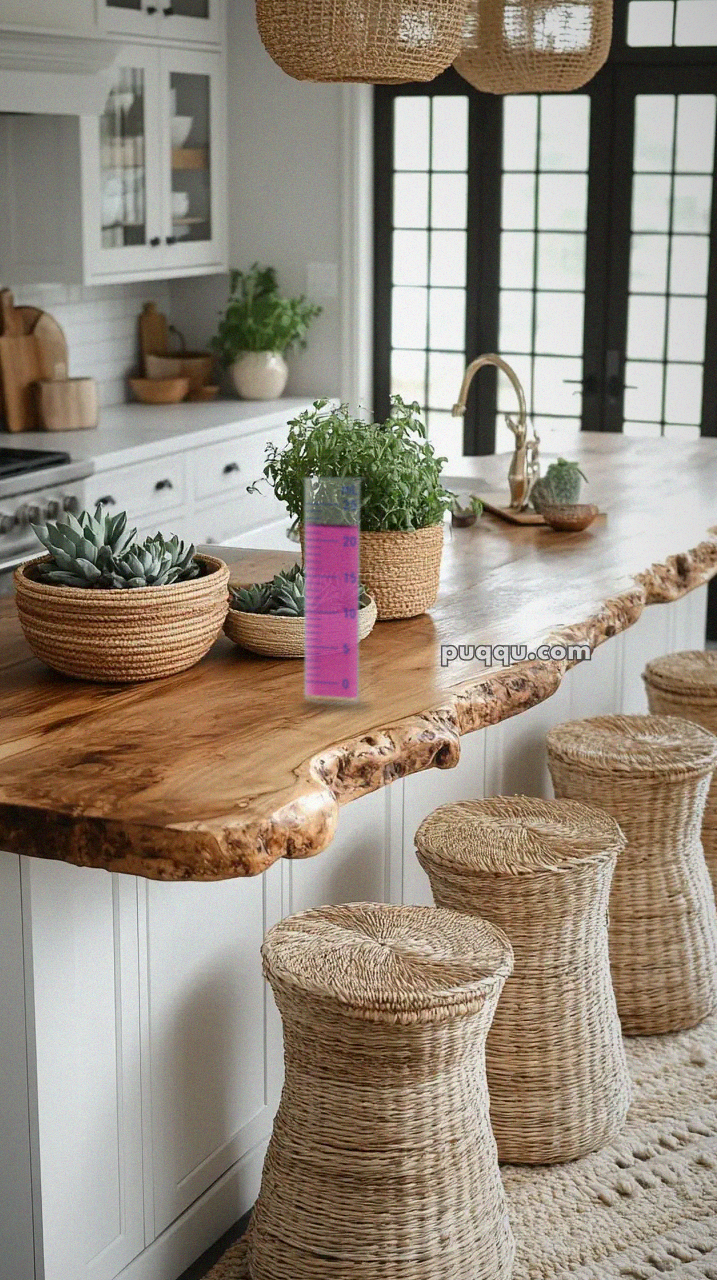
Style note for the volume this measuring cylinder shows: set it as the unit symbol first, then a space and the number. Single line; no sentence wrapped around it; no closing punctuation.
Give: mL 22
